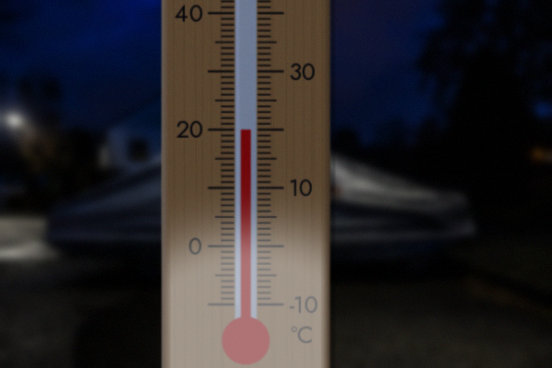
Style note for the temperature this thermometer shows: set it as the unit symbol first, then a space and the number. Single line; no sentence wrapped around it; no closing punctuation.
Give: °C 20
